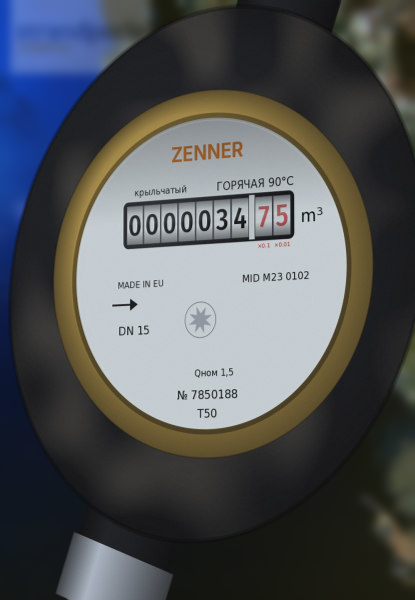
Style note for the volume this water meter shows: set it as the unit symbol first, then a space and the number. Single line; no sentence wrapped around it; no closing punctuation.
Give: m³ 34.75
